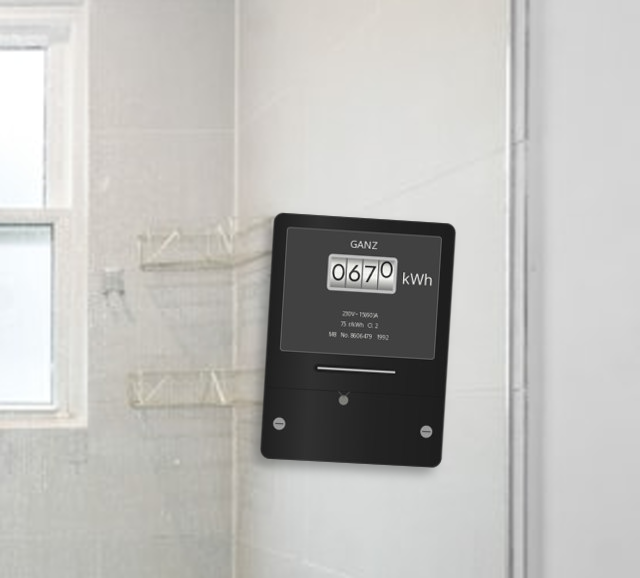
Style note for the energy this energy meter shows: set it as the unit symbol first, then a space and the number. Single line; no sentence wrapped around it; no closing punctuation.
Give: kWh 670
